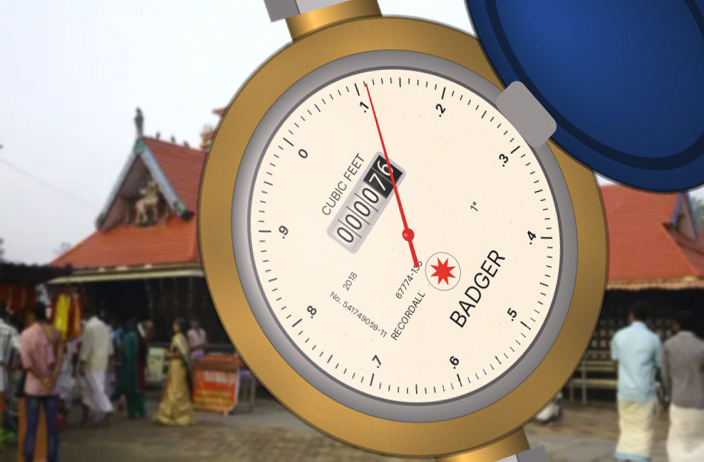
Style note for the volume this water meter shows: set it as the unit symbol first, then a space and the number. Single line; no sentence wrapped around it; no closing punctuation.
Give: ft³ 76.11
